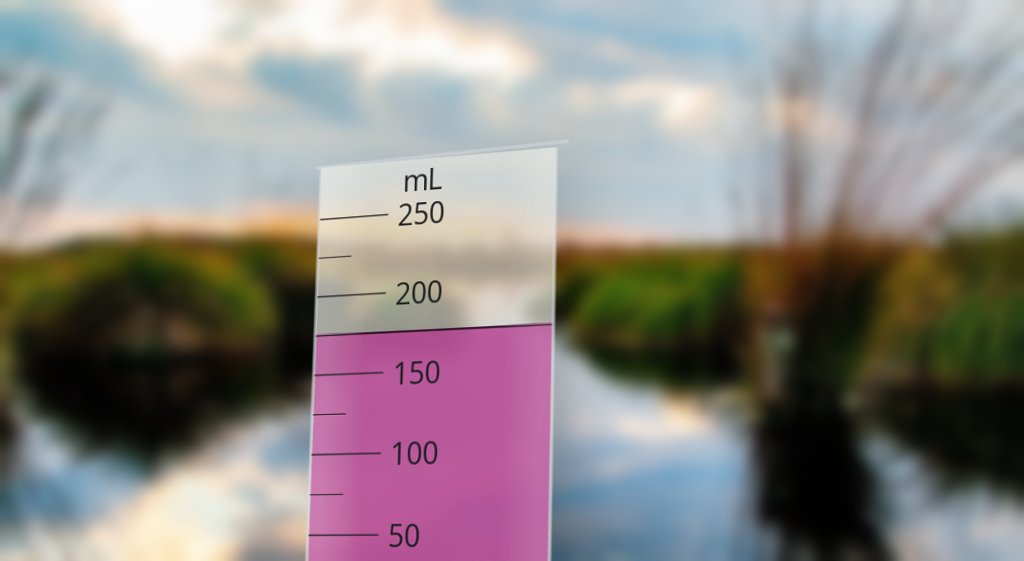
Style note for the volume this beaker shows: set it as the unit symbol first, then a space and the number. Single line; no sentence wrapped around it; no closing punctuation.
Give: mL 175
